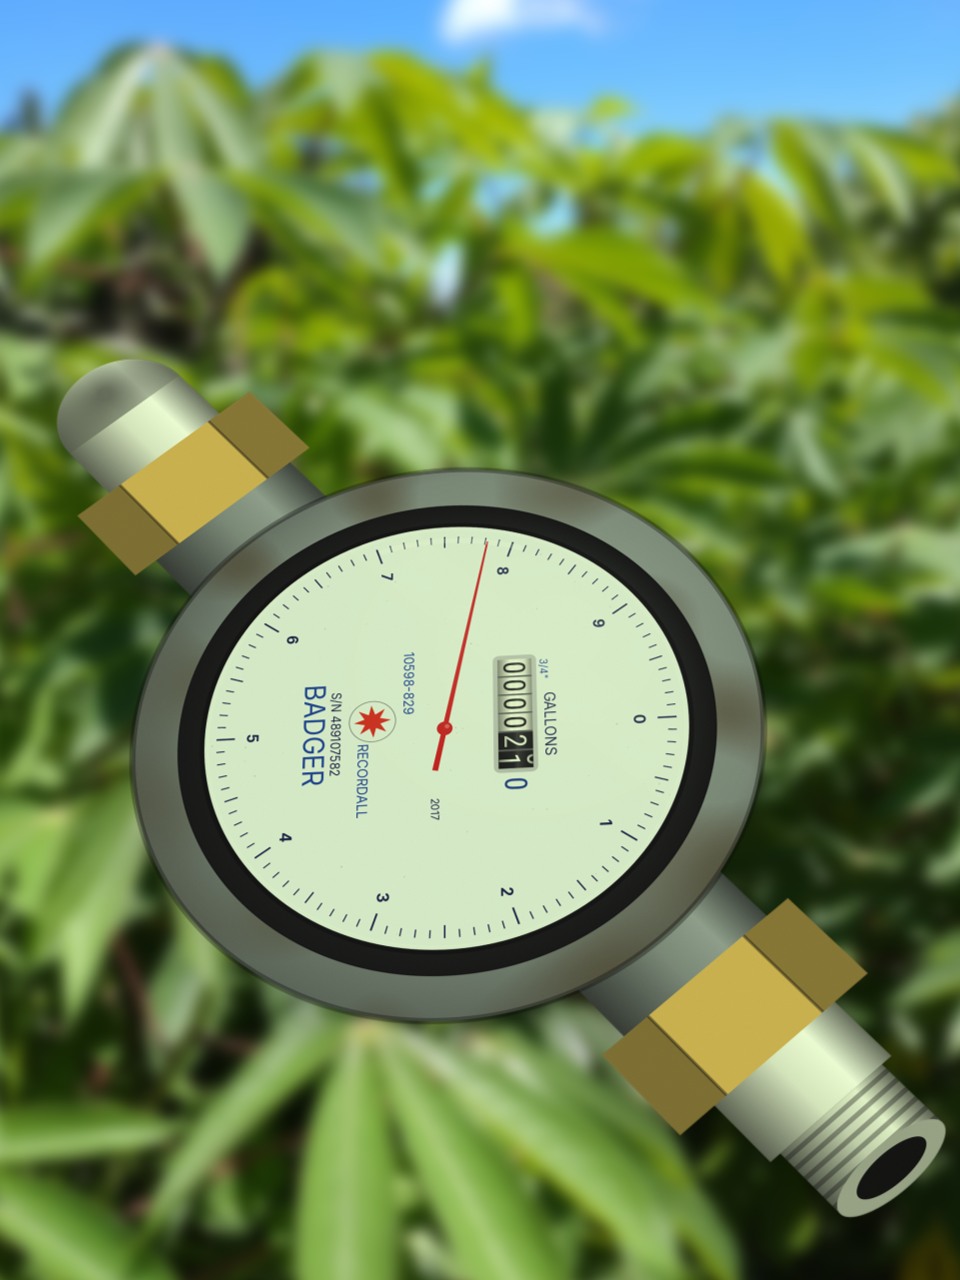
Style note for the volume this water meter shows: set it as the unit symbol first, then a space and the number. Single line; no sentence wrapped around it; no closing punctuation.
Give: gal 207.8
